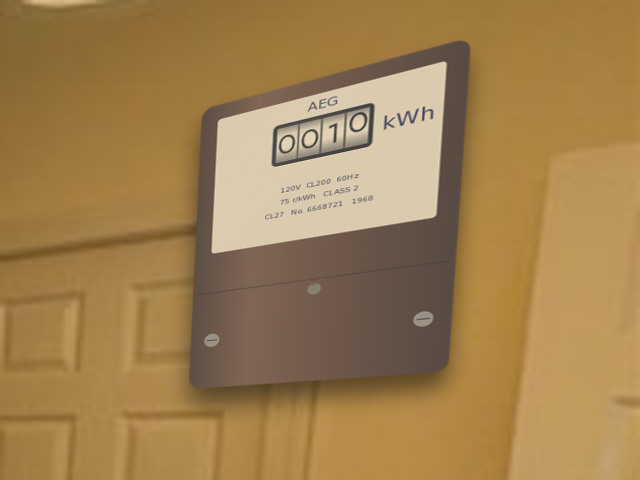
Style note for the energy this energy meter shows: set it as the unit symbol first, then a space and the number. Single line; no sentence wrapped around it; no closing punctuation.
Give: kWh 10
